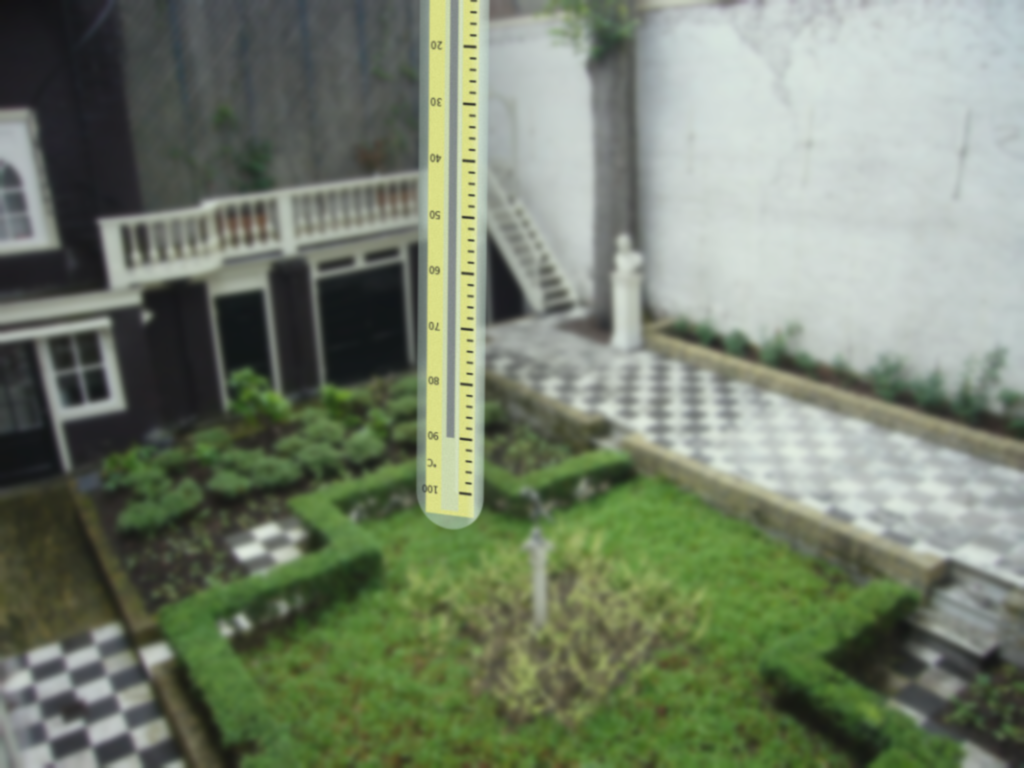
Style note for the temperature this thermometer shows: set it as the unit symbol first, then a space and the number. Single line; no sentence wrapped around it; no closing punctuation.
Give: °C 90
